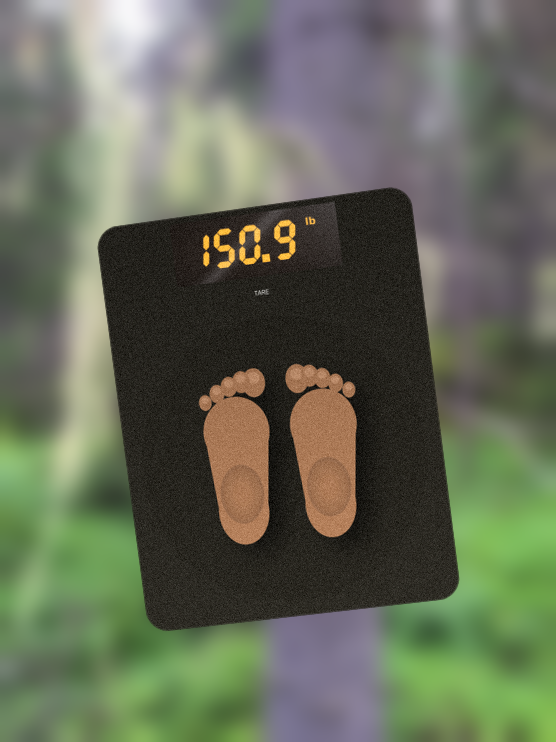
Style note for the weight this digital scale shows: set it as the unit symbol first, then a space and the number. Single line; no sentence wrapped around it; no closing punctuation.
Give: lb 150.9
